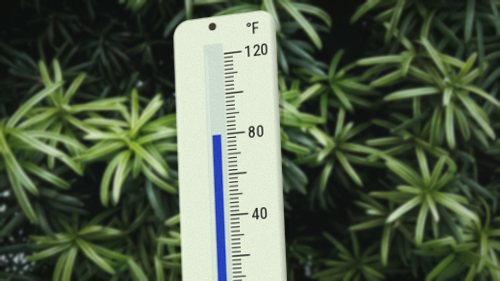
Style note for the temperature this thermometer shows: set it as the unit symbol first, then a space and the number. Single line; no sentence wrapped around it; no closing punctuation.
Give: °F 80
